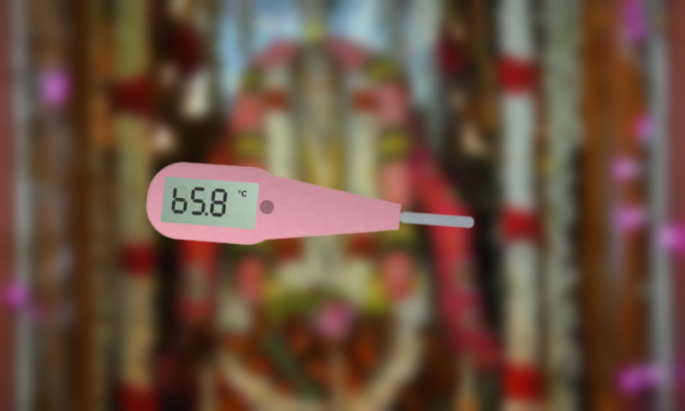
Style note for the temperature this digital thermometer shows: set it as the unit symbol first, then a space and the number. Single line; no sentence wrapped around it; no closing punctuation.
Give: °C 65.8
